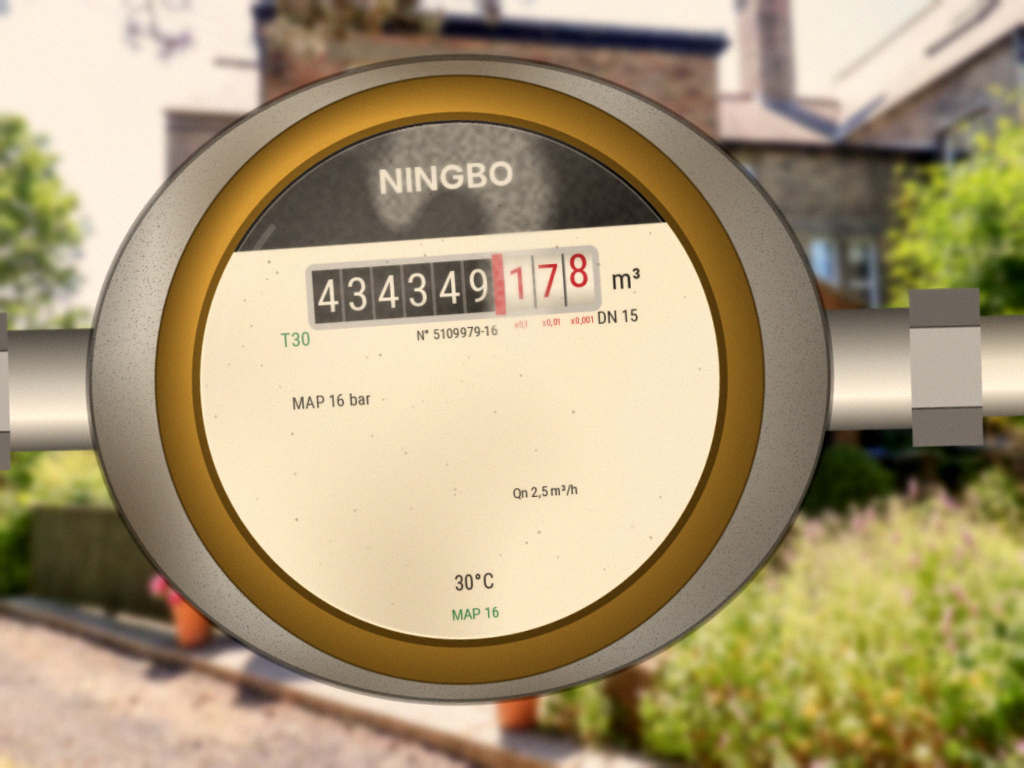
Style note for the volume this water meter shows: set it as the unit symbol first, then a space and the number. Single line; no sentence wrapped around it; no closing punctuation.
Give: m³ 434349.178
